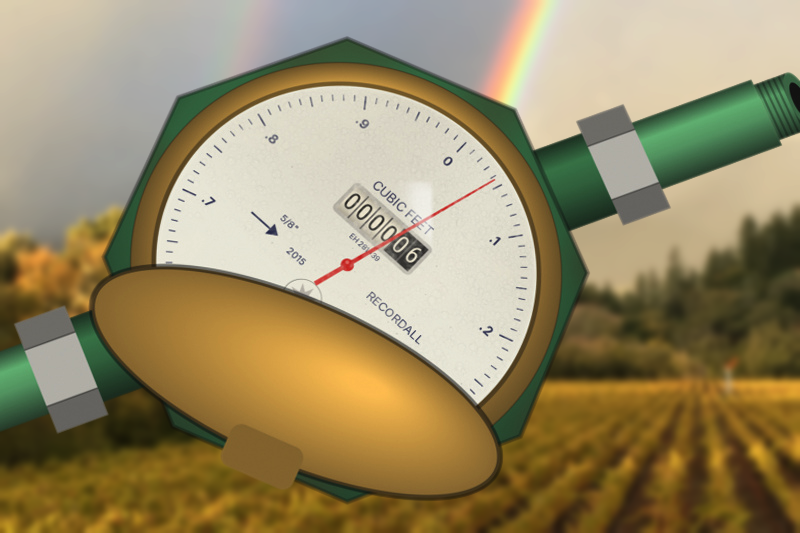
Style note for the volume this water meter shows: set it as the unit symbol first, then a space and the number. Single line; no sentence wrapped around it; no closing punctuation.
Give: ft³ 6.04
